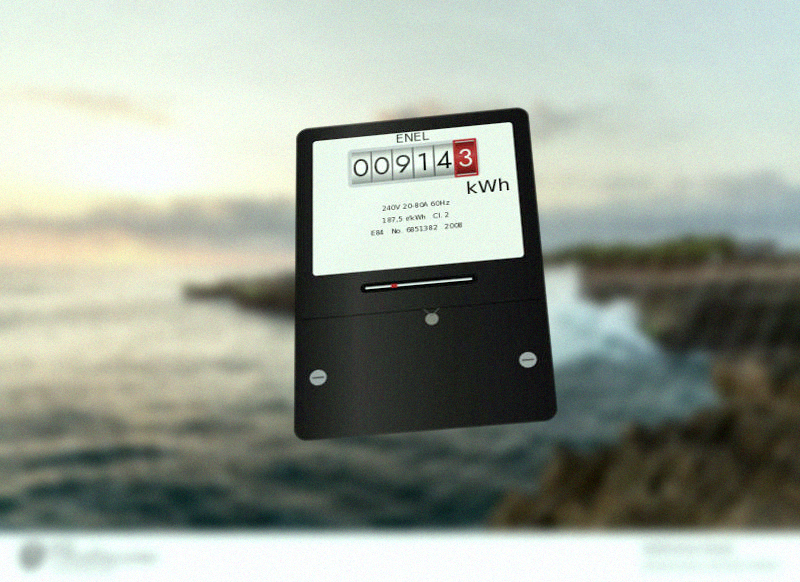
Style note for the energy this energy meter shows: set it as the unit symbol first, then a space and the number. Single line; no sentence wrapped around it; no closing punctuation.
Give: kWh 914.3
